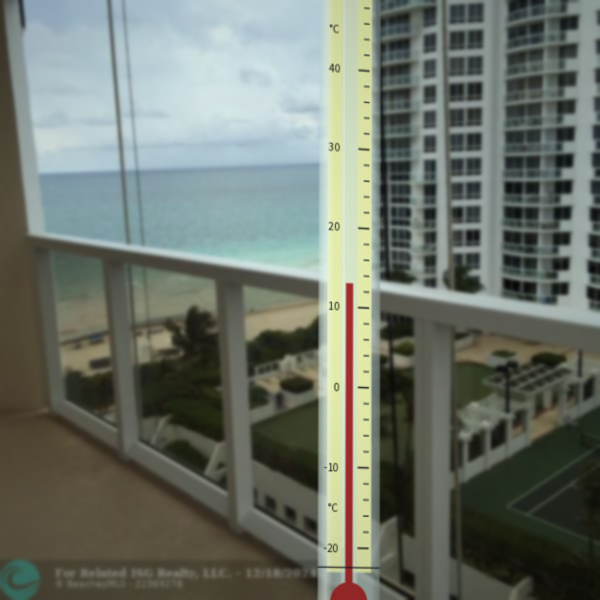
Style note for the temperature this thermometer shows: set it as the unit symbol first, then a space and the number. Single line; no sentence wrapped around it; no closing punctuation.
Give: °C 13
